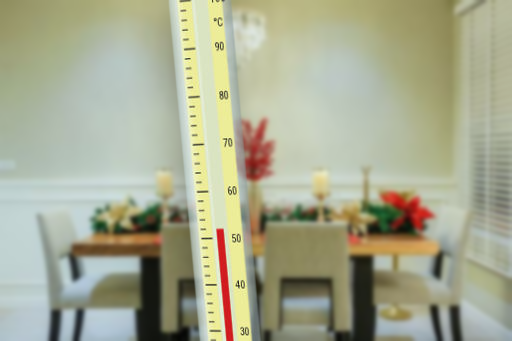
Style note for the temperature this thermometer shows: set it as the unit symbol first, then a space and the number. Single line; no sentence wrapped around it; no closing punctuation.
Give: °C 52
